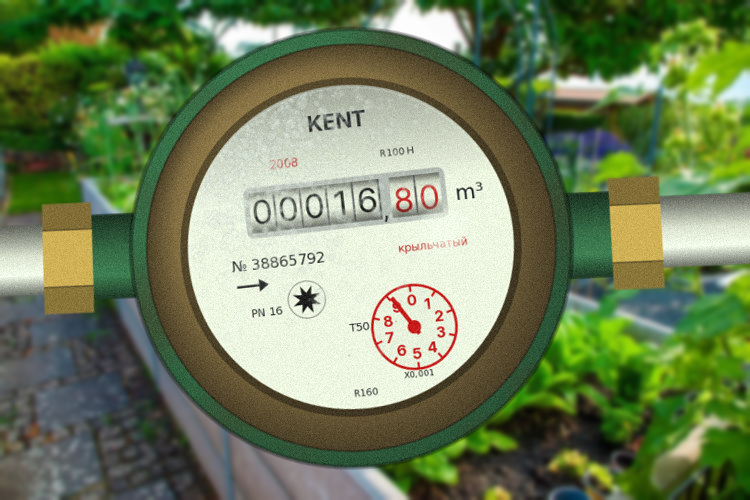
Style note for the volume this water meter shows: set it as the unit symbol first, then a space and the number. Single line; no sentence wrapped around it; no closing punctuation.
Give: m³ 16.799
